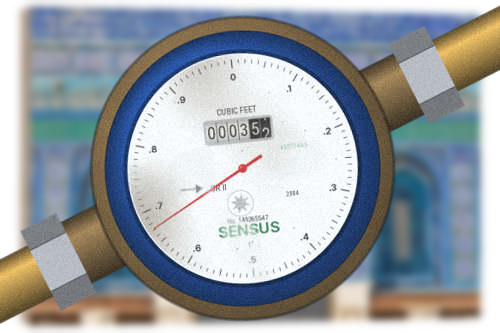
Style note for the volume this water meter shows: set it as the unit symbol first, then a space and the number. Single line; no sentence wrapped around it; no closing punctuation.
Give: ft³ 351.67
